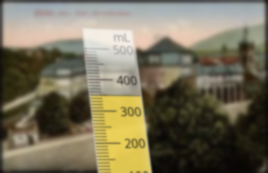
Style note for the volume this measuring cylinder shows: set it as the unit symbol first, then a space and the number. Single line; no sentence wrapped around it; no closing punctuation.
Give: mL 350
